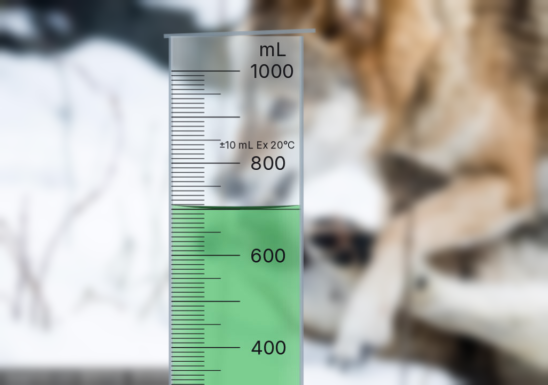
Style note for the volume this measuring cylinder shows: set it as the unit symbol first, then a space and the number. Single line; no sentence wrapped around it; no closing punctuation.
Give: mL 700
